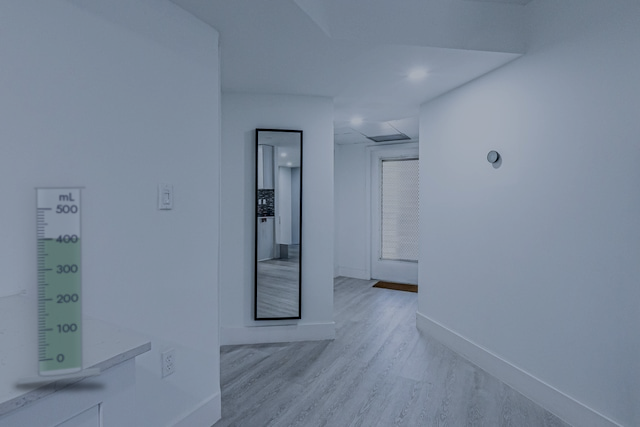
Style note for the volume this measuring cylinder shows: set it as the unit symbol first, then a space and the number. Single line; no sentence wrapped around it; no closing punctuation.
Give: mL 400
